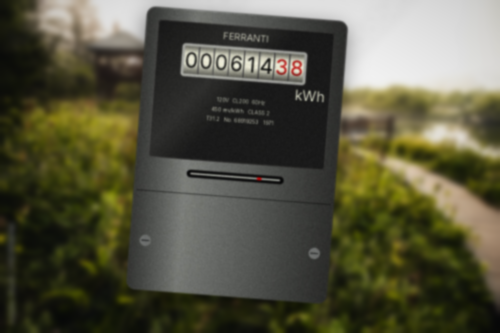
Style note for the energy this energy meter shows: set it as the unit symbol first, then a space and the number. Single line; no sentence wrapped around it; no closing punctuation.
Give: kWh 614.38
